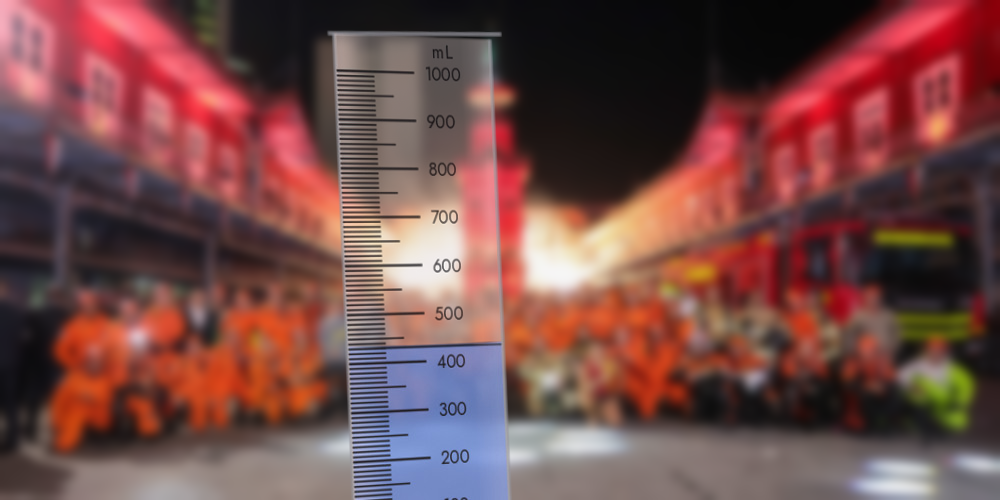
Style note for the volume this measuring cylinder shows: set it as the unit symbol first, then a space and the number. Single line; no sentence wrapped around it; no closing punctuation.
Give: mL 430
